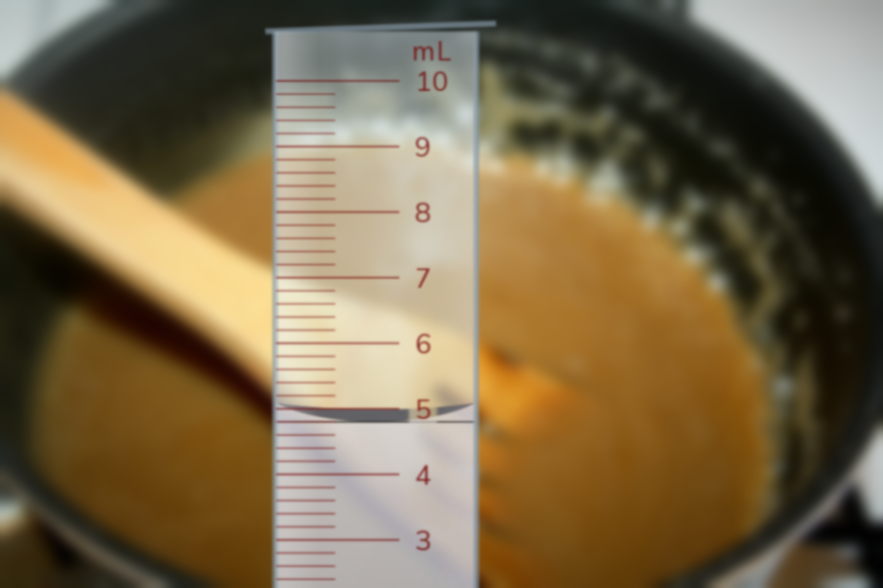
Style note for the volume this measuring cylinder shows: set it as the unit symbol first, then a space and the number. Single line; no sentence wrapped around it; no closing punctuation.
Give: mL 4.8
